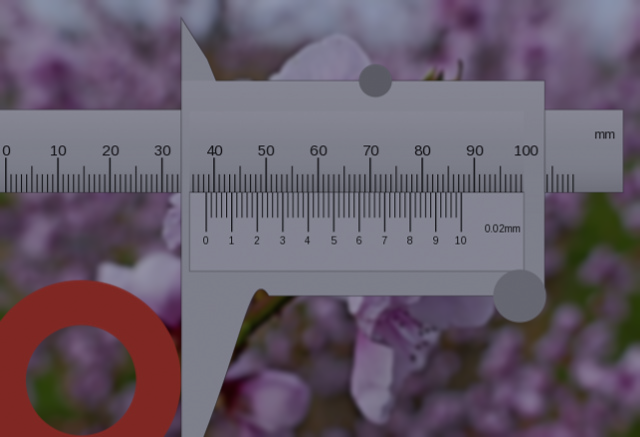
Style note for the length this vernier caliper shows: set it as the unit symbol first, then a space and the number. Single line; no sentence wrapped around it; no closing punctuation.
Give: mm 38.5
